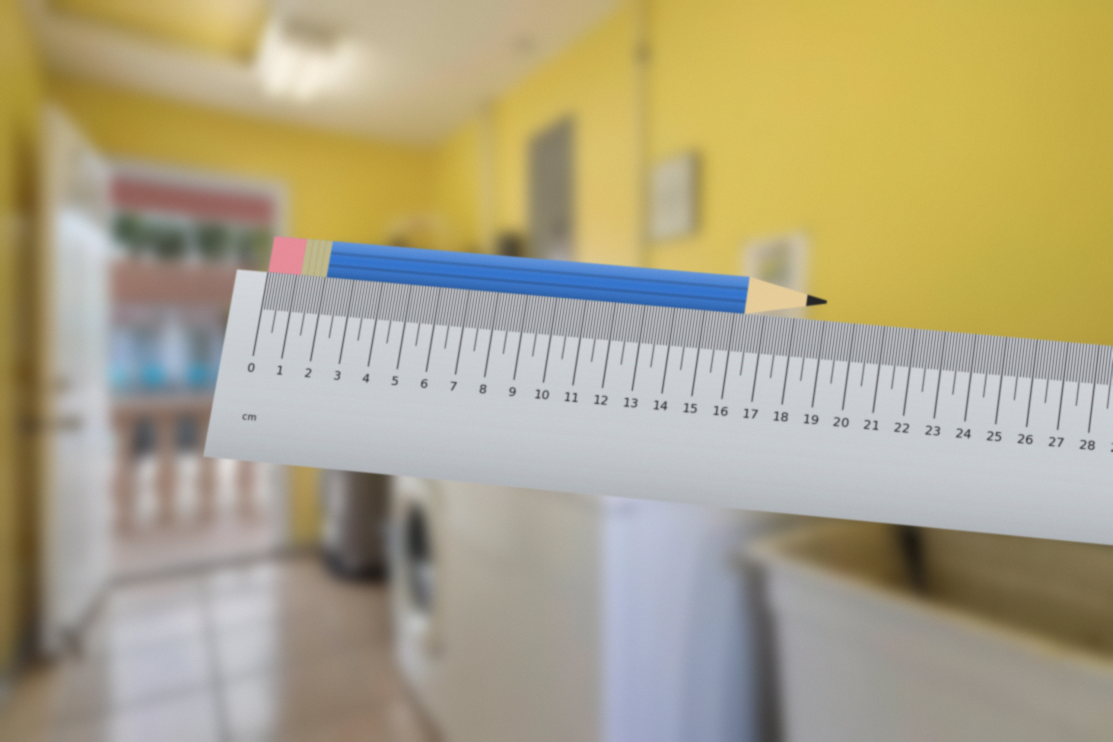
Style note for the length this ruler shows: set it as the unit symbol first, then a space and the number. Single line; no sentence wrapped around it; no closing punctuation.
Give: cm 19
